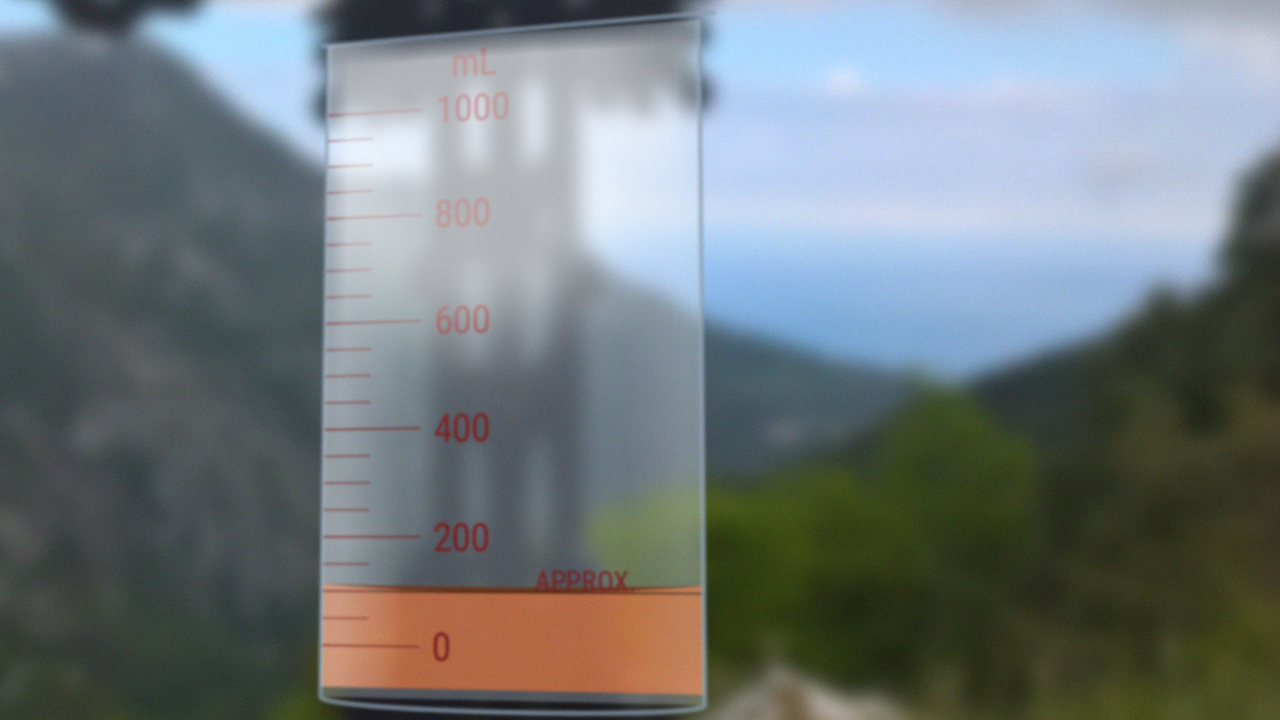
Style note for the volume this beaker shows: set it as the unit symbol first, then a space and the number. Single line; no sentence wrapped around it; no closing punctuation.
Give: mL 100
